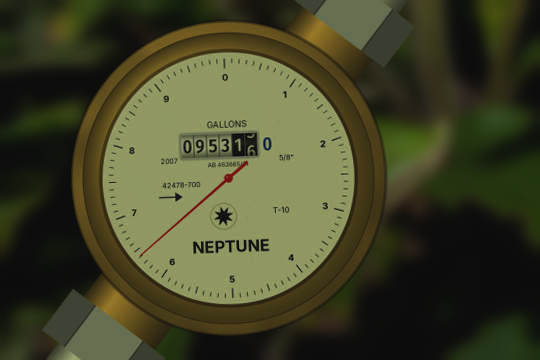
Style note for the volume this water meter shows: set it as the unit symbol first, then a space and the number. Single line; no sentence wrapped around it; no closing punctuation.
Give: gal 953156.4
